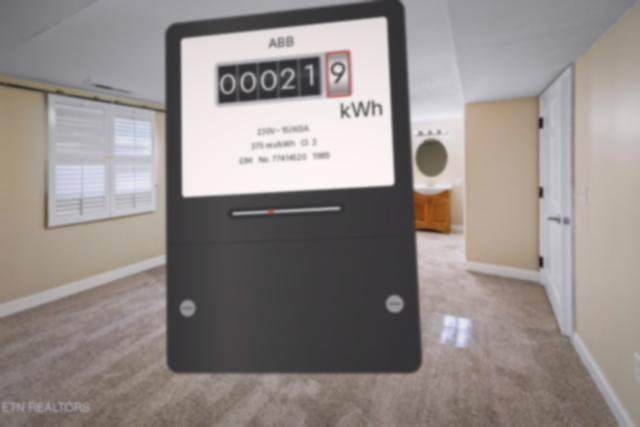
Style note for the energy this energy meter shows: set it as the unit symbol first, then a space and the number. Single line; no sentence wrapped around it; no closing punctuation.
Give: kWh 21.9
